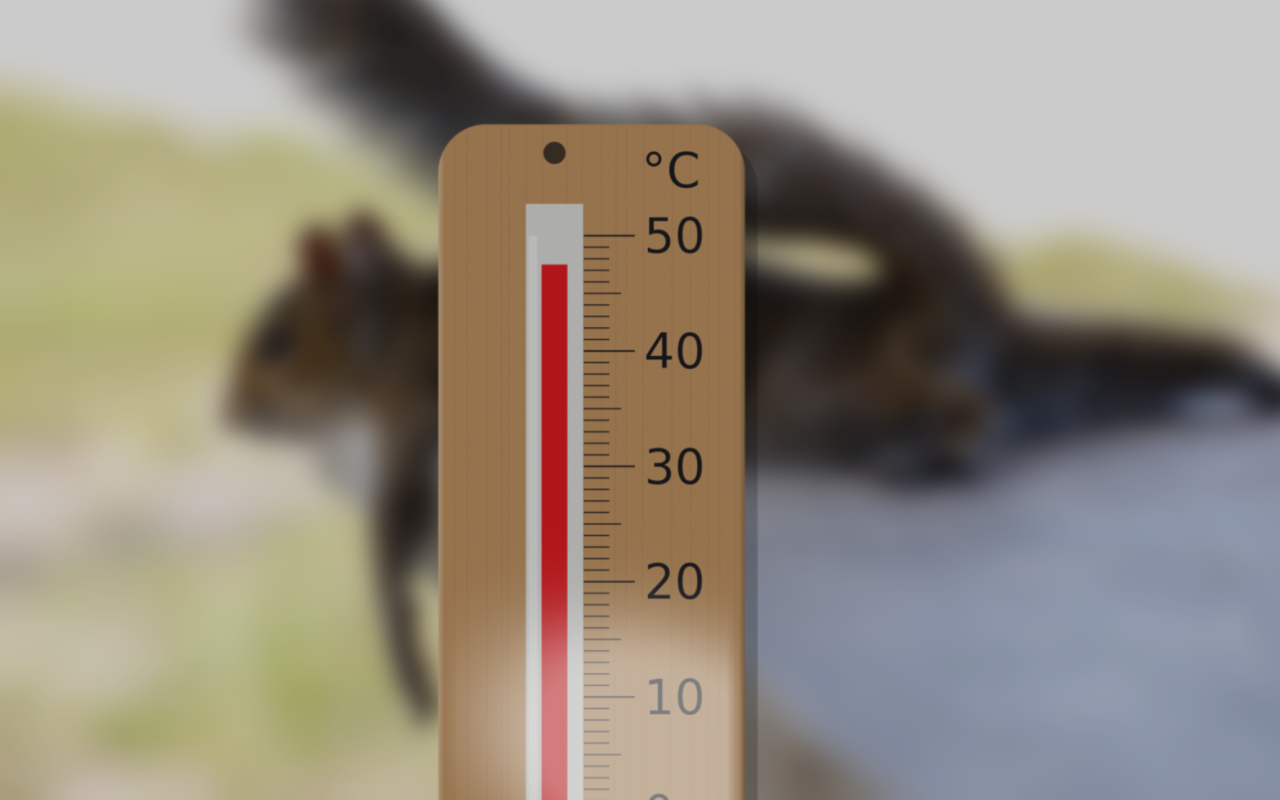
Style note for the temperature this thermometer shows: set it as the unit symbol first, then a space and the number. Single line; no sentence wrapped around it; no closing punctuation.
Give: °C 47.5
